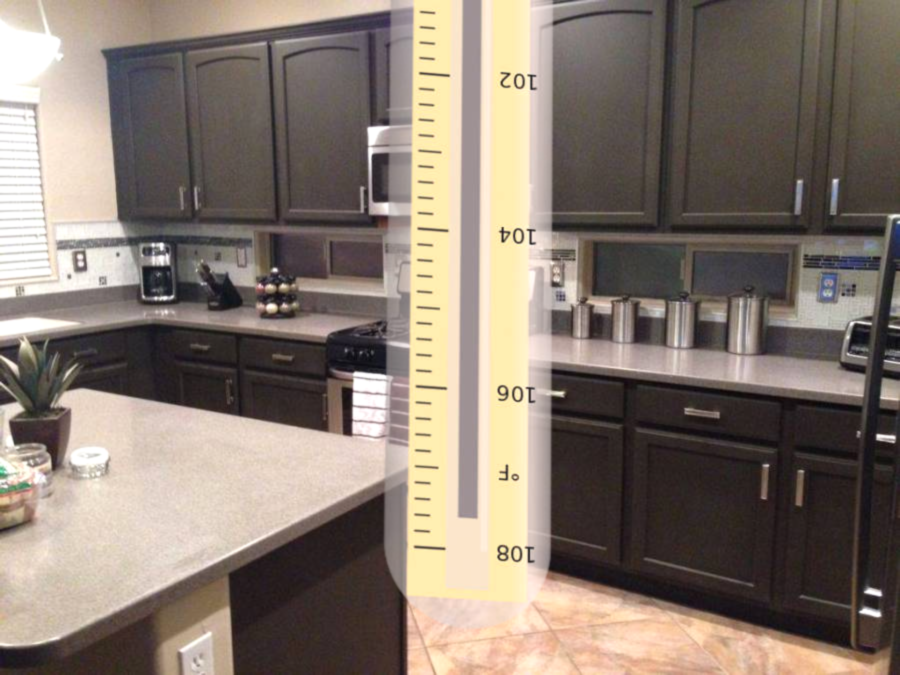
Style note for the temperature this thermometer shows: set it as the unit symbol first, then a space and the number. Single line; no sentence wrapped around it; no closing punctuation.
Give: °F 107.6
